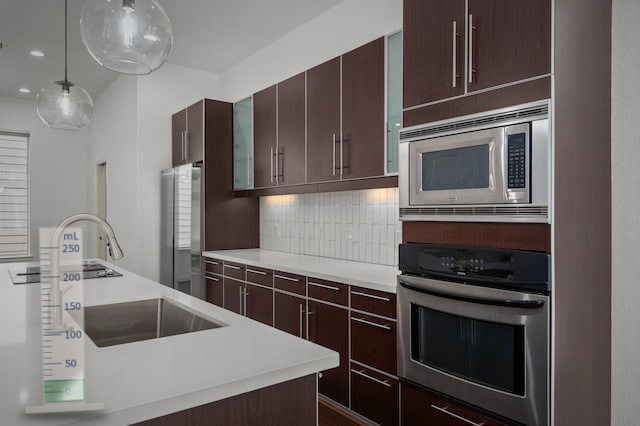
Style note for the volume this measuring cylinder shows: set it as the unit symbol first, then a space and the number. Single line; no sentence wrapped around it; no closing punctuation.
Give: mL 20
